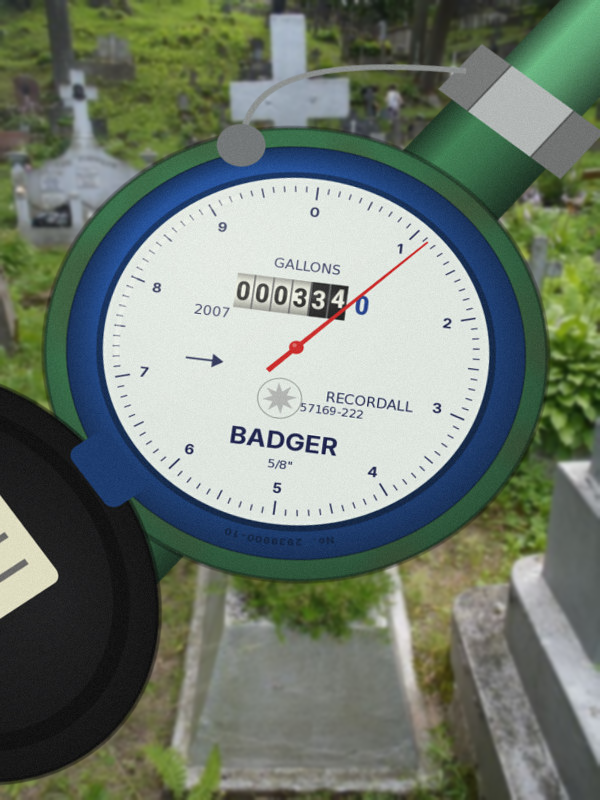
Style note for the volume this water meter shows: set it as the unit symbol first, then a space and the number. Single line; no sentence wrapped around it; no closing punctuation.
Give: gal 3341.1
